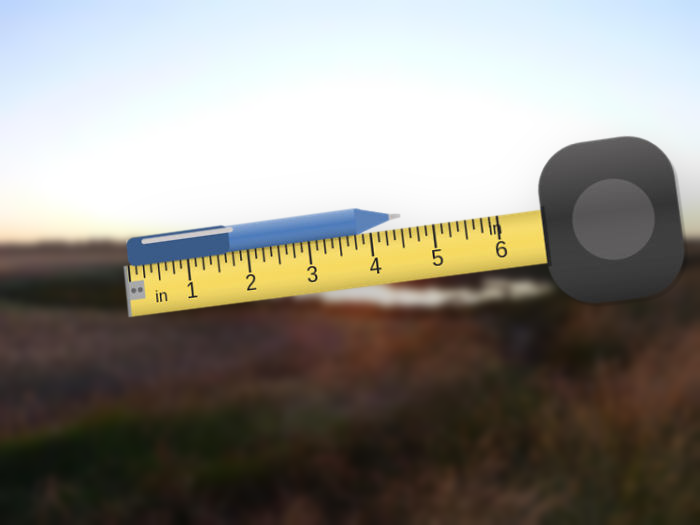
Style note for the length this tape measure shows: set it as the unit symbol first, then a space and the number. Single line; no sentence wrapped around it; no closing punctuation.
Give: in 4.5
